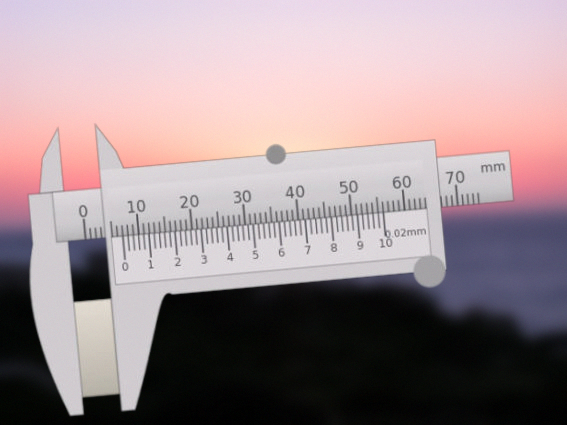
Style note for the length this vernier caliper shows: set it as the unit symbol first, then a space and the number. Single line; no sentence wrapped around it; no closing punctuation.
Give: mm 7.0
